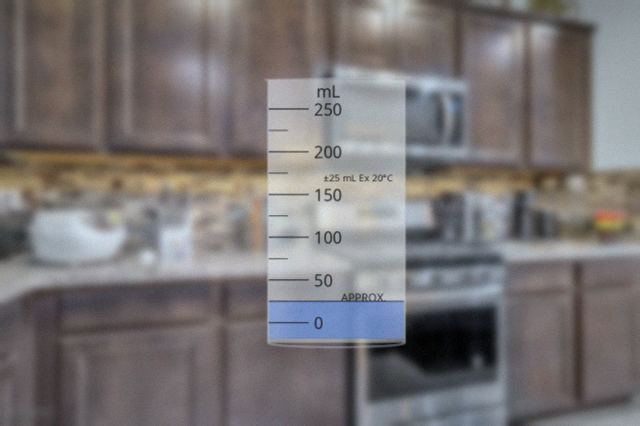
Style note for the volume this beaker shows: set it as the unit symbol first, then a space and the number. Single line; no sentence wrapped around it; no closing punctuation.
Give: mL 25
